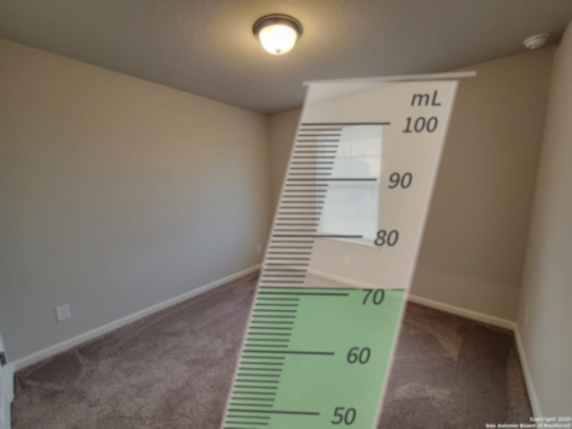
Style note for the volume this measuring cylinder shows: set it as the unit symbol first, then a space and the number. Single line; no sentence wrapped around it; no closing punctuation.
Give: mL 71
